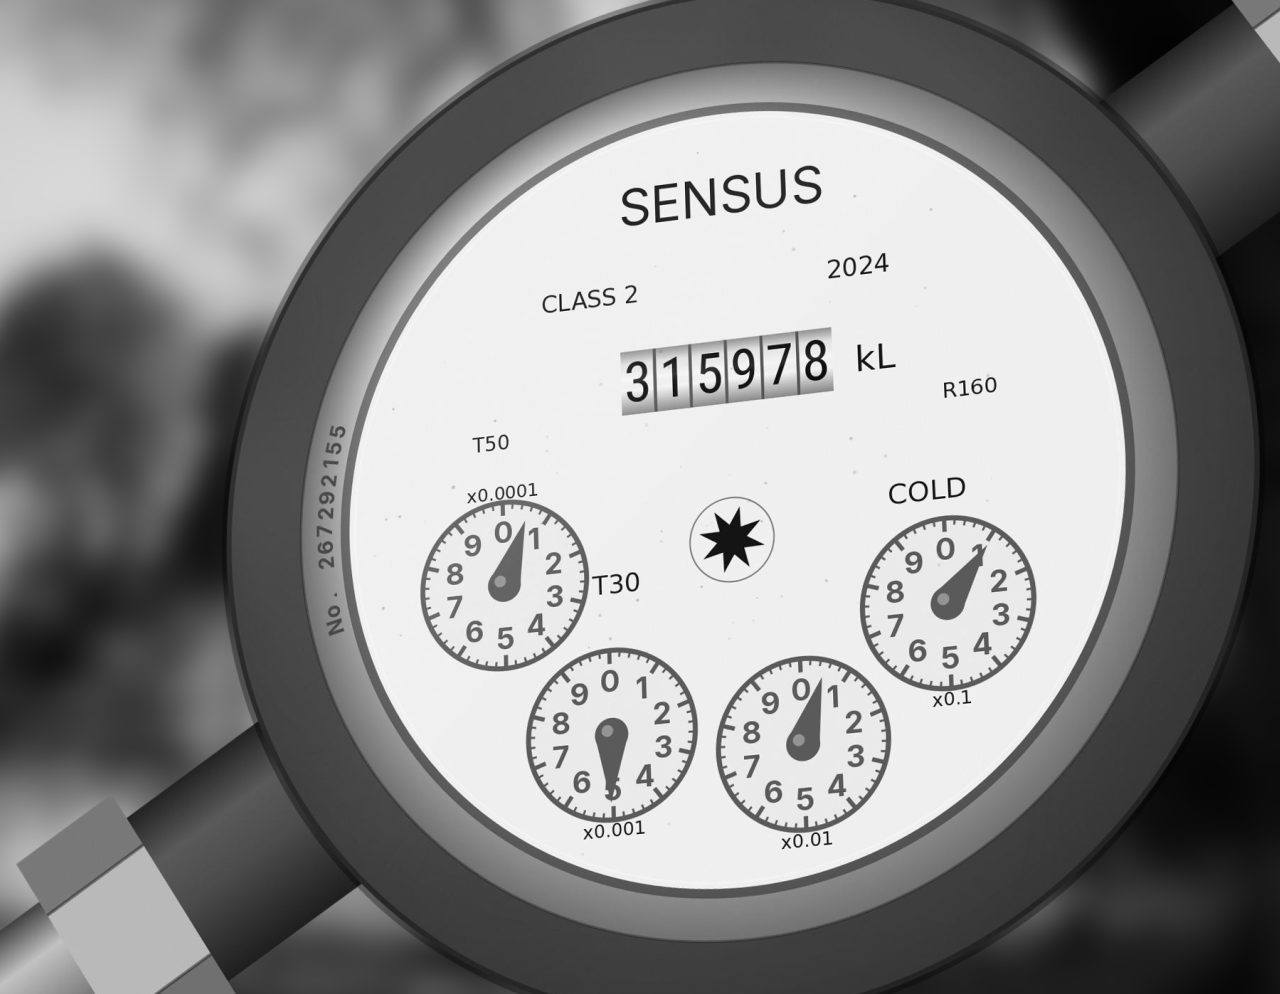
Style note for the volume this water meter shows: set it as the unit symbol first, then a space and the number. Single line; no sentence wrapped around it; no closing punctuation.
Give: kL 315978.1050
